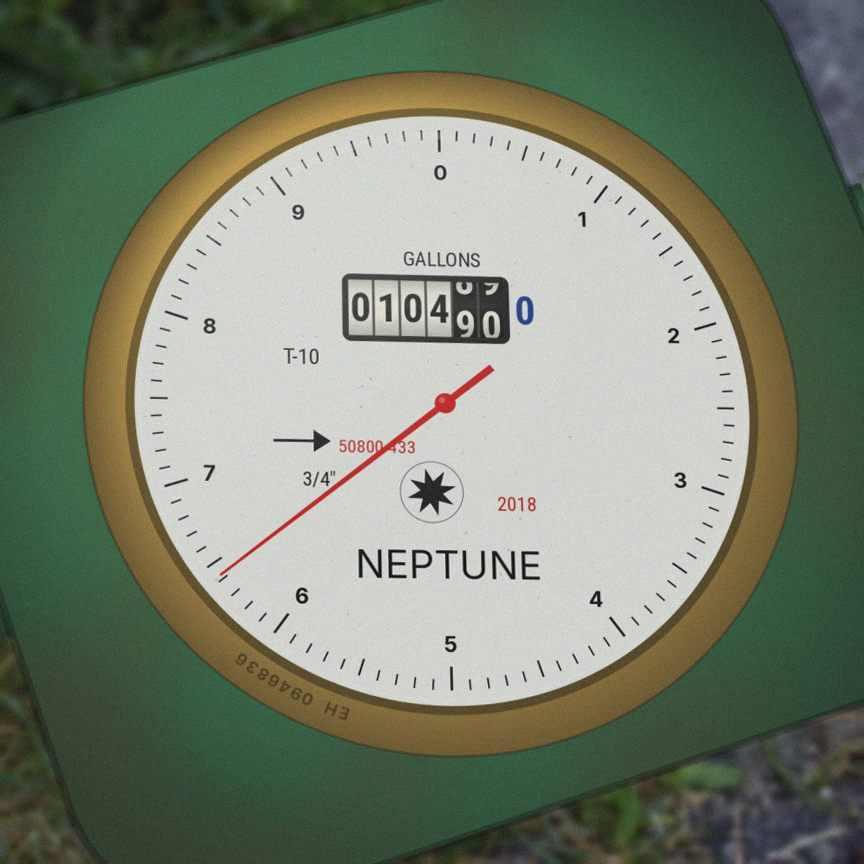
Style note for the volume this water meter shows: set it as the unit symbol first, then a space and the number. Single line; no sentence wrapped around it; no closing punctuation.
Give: gal 104896.4
